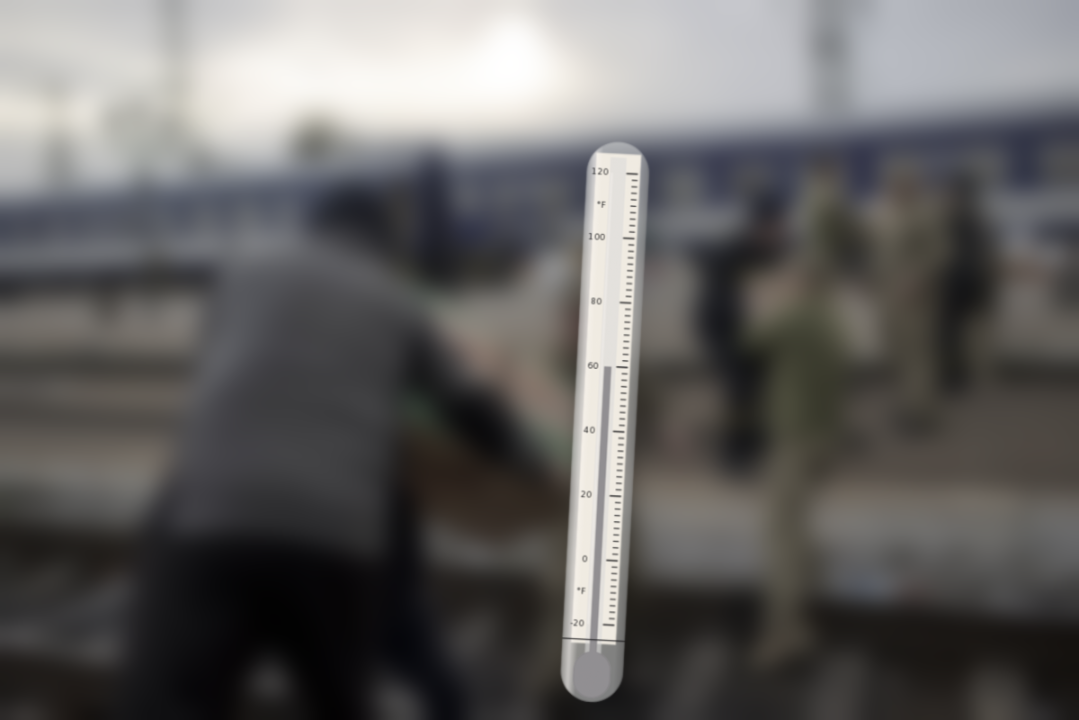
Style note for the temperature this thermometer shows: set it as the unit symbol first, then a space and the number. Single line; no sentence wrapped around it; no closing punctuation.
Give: °F 60
